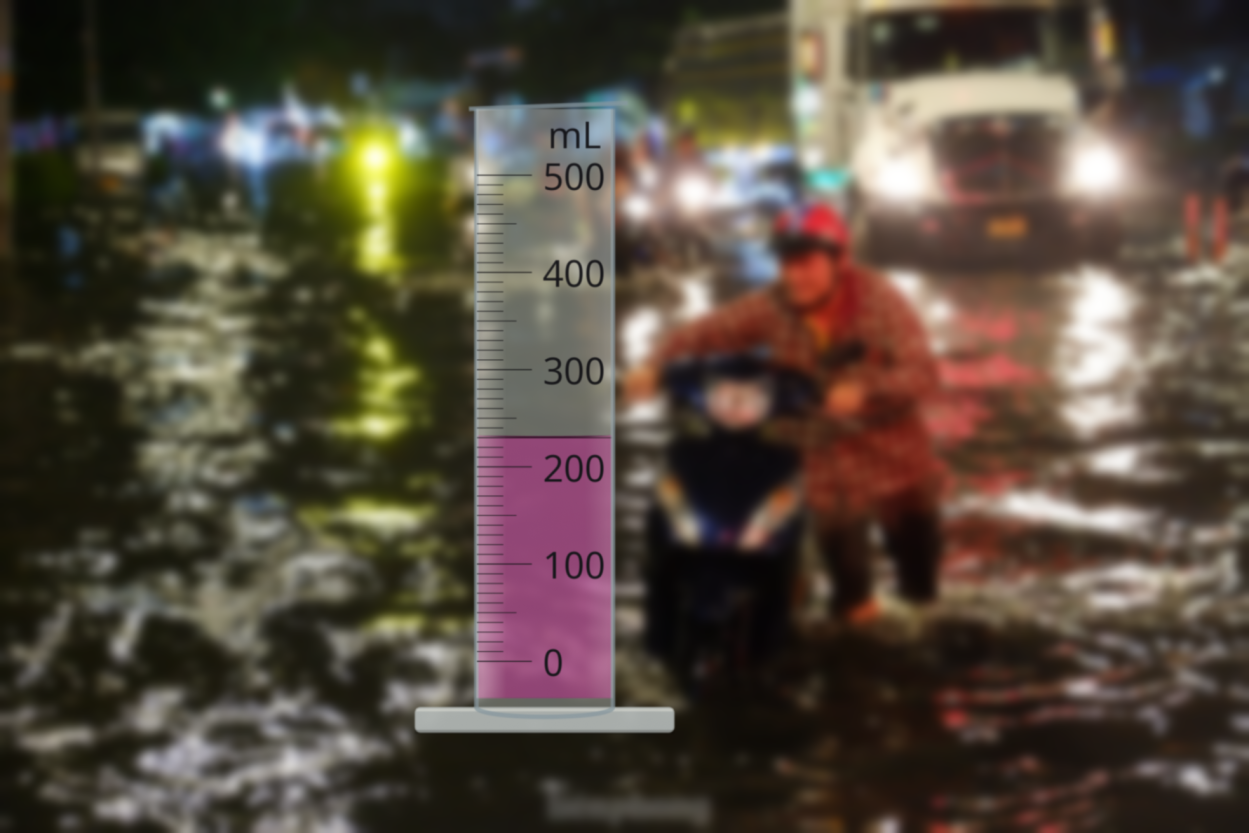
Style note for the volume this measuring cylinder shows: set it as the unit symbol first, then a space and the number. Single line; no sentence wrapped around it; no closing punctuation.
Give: mL 230
